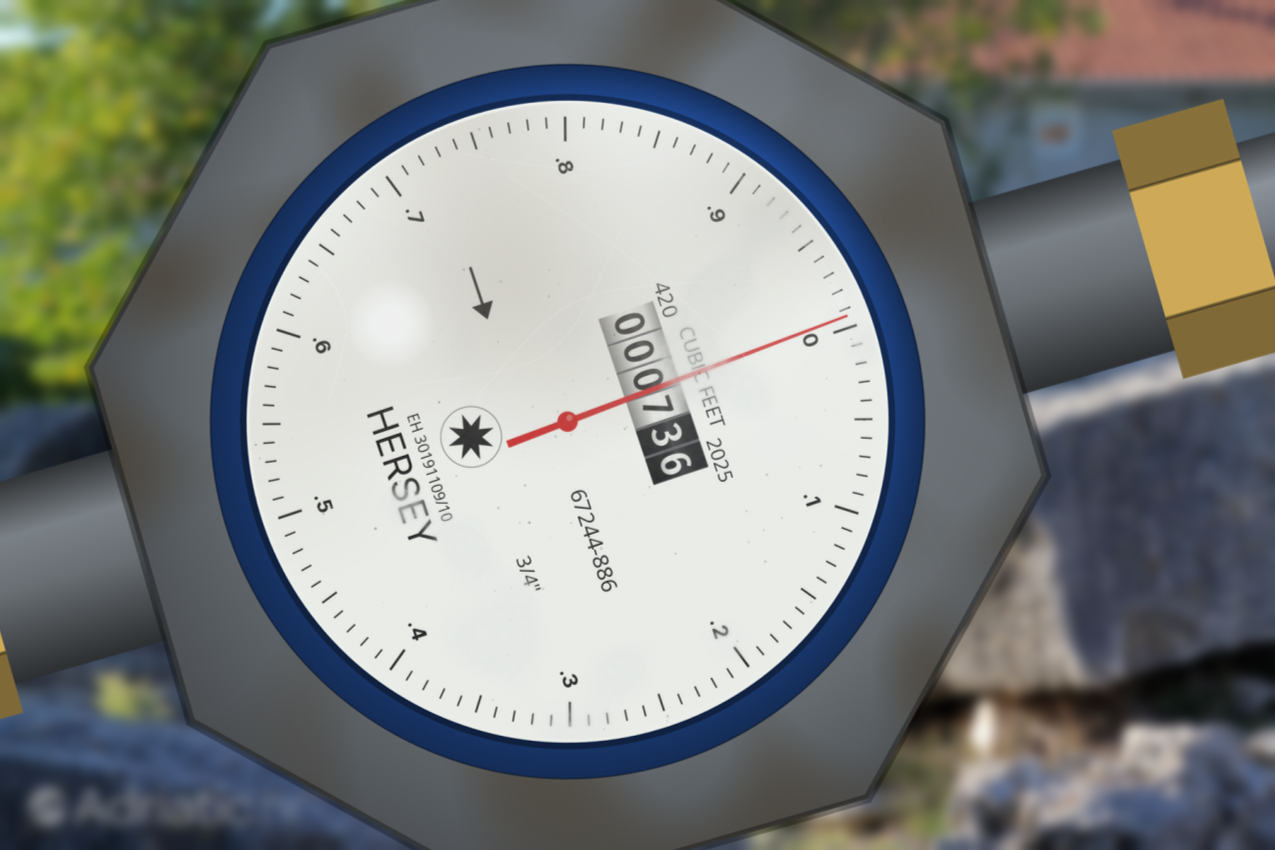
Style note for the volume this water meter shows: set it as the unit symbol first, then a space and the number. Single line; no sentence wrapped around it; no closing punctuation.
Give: ft³ 735.99
